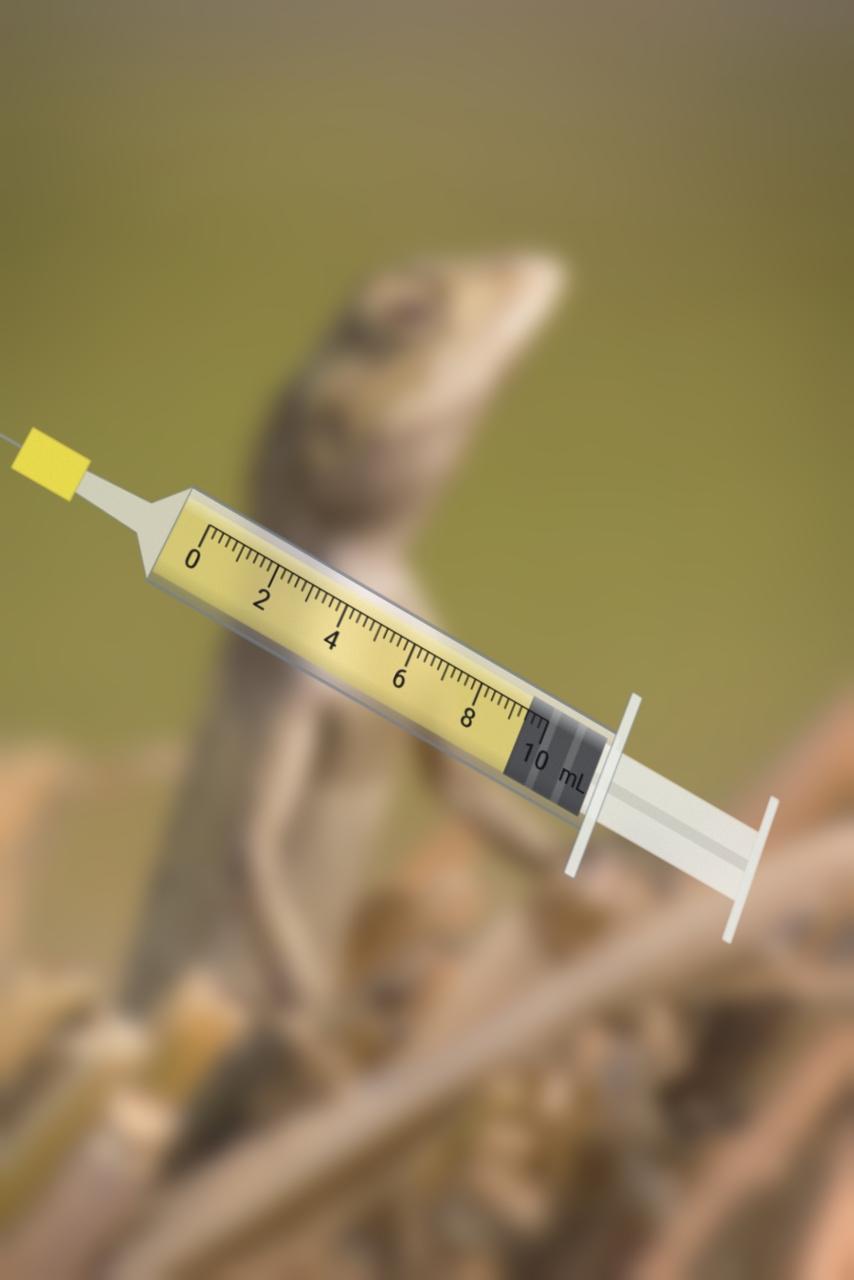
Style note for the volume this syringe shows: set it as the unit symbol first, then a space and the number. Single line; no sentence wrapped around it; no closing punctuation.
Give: mL 9.4
